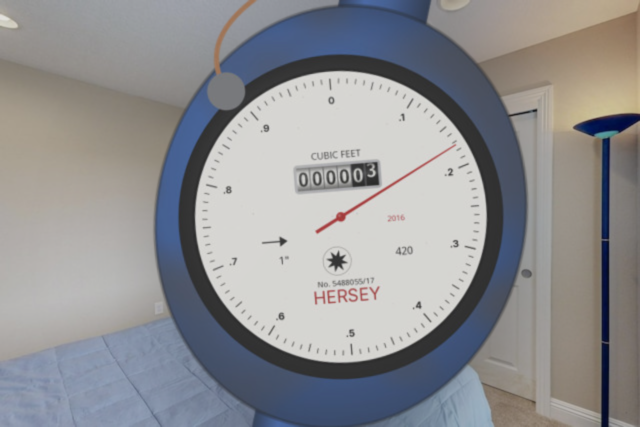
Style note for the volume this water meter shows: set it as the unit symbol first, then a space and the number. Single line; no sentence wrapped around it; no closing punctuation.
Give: ft³ 3.17
